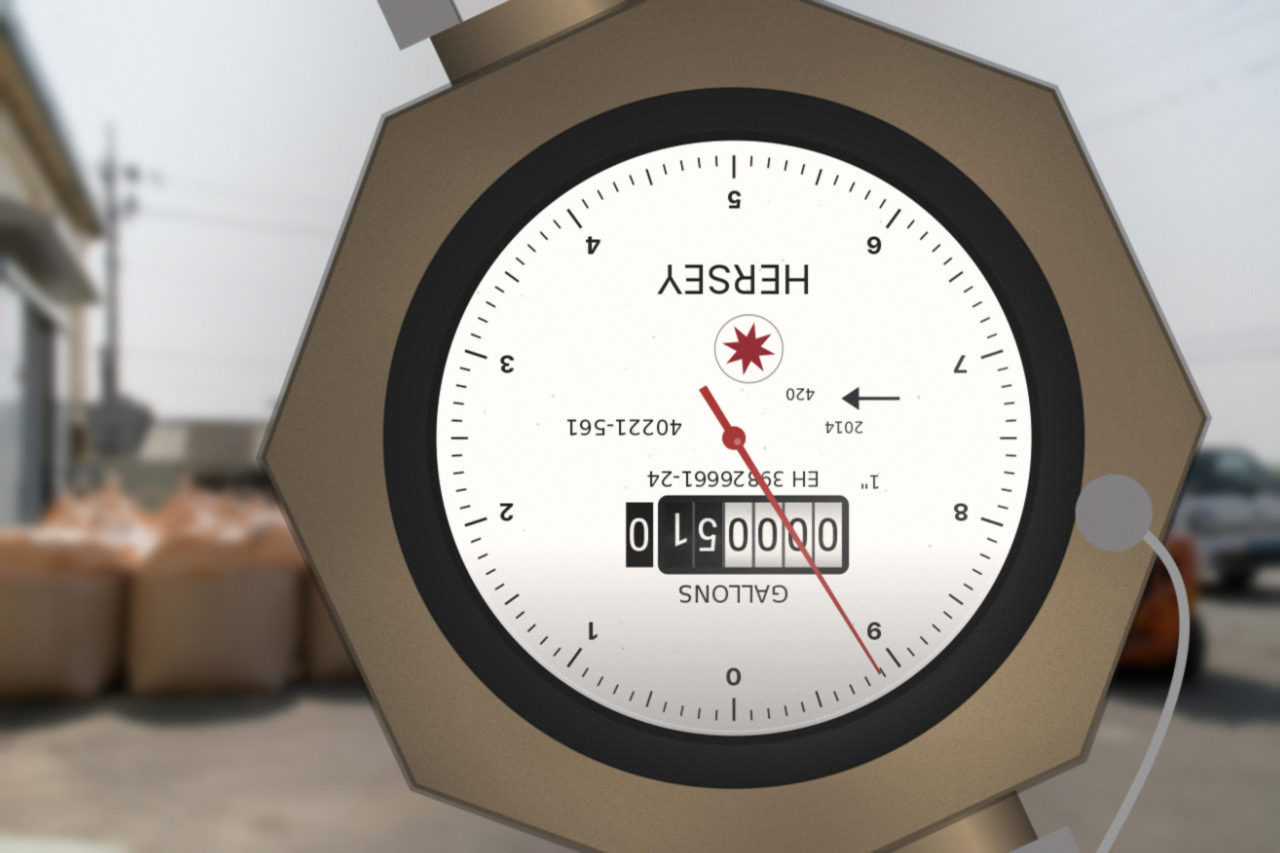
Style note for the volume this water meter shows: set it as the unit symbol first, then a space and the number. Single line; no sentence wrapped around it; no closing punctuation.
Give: gal 509.1
